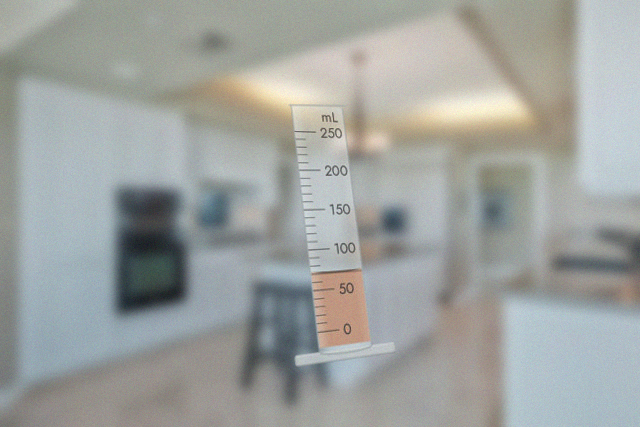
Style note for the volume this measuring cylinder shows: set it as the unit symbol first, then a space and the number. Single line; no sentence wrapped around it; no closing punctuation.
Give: mL 70
